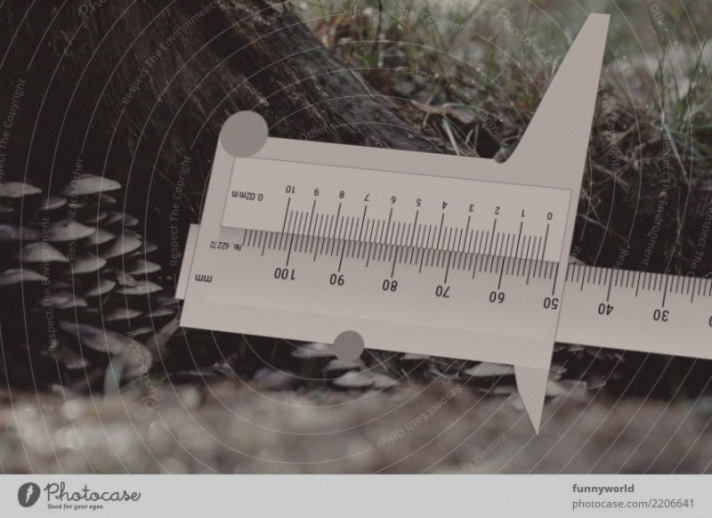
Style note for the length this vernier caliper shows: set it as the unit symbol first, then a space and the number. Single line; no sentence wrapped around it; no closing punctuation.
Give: mm 53.0
